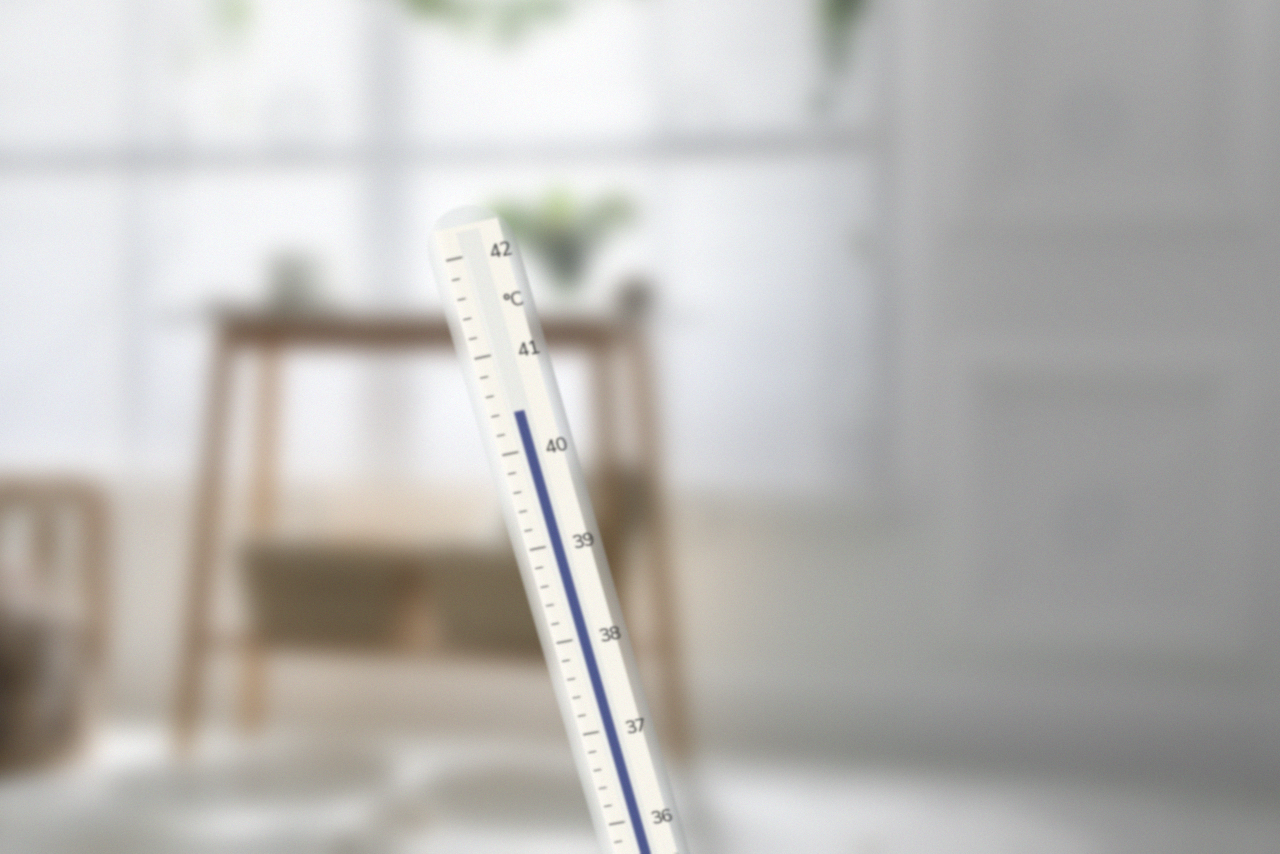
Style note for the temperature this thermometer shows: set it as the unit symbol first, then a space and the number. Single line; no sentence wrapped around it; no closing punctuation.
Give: °C 40.4
